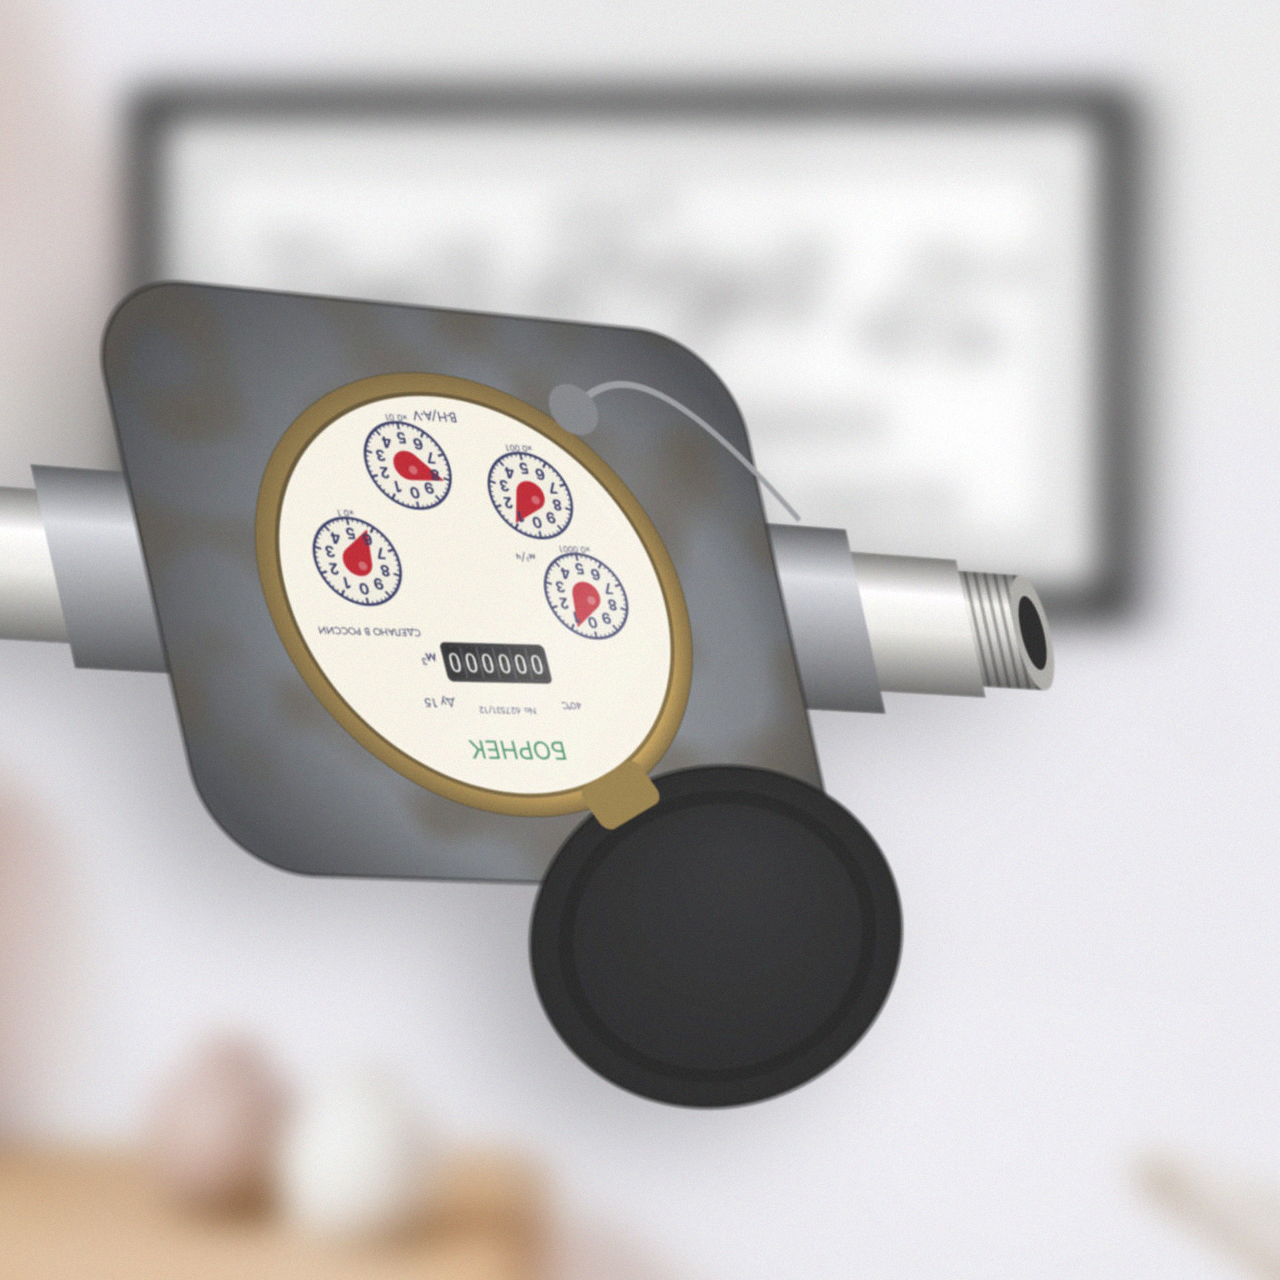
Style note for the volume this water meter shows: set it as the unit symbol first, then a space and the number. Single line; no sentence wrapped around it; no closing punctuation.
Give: m³ 0.5810
